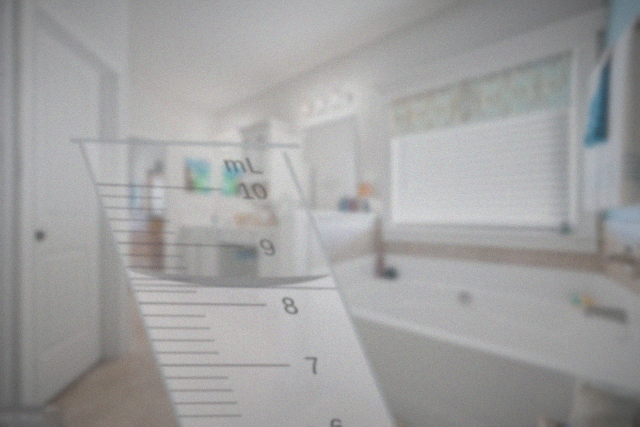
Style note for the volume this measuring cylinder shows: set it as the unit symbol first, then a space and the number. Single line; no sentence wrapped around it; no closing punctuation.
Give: mL 8.3
